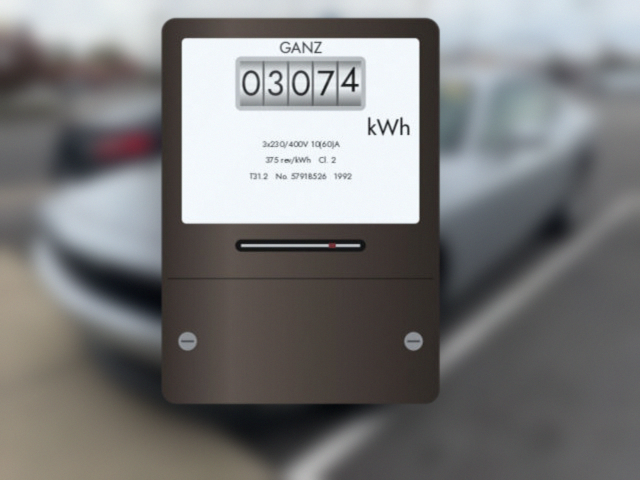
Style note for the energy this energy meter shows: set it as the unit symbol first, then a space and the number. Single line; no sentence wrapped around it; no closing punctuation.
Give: kWh 3074
